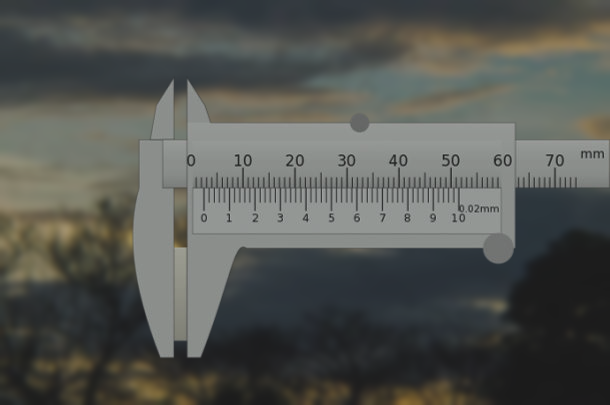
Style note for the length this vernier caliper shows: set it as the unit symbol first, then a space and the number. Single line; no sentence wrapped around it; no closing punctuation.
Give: mm 2.5
